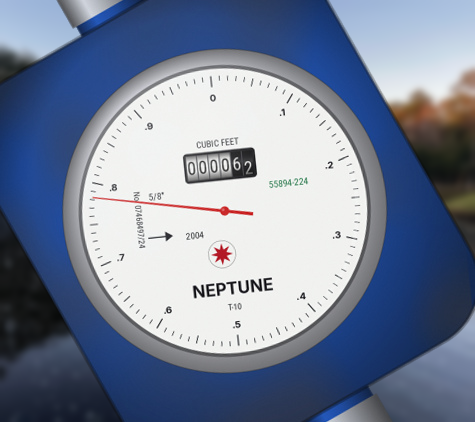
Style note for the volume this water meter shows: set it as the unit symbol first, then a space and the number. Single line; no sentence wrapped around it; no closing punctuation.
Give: ft³ 61.78
